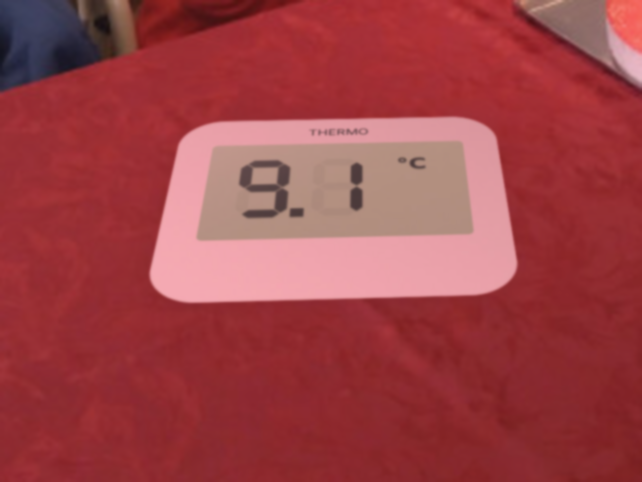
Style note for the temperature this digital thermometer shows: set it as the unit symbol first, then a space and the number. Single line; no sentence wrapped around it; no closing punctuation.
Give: °C 9.1
